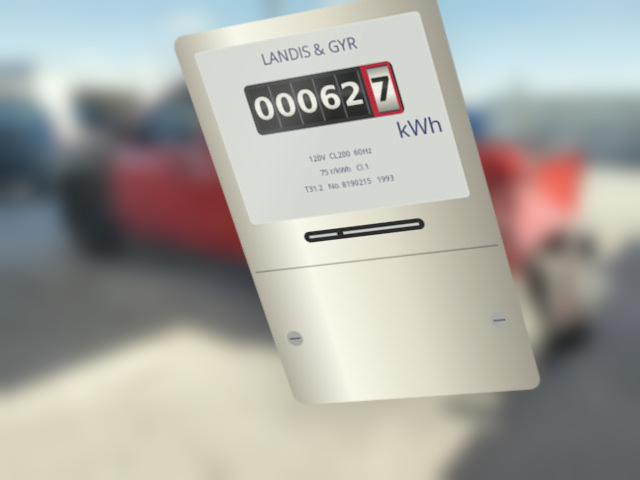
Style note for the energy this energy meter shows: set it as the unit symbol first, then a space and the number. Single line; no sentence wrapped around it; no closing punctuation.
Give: kWh 62.7
